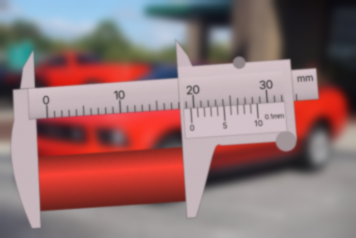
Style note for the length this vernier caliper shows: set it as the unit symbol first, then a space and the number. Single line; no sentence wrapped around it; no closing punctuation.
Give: mm 19.6
